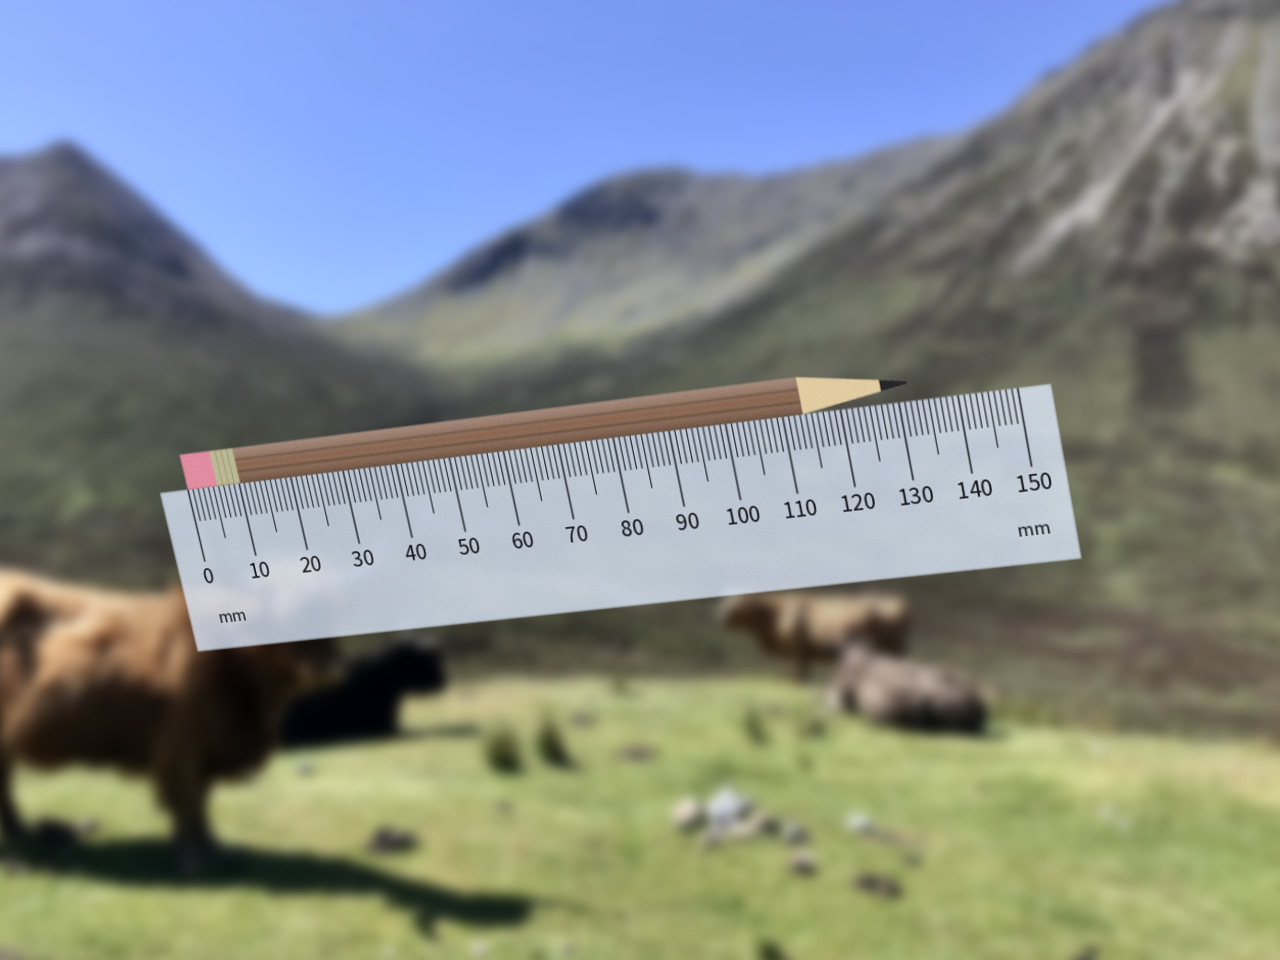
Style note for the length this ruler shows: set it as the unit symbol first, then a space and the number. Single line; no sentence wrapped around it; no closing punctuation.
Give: mm 132
